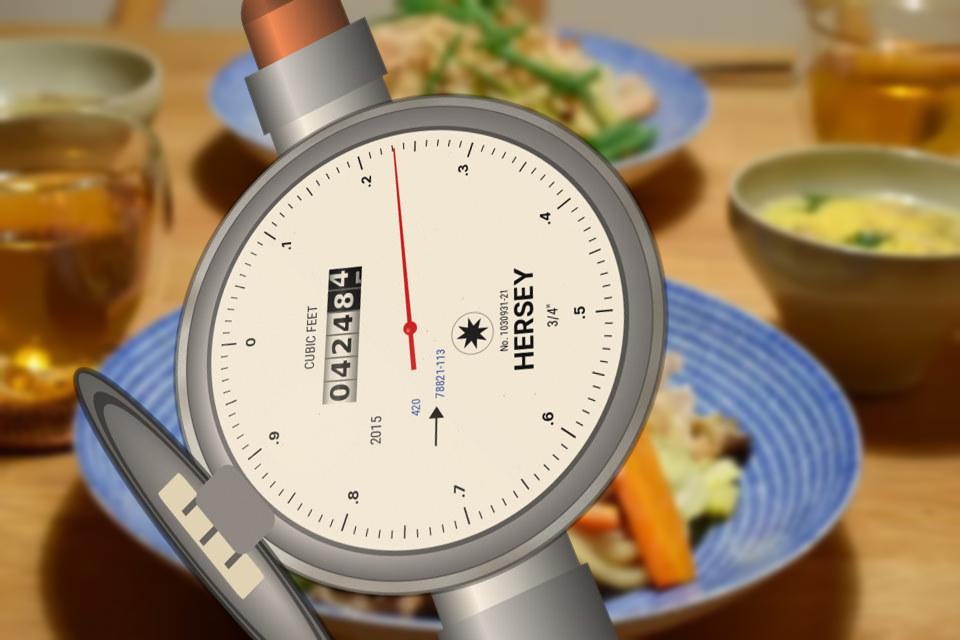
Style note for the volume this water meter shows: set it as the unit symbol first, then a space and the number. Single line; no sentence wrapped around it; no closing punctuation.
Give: ft³ 42484.23
